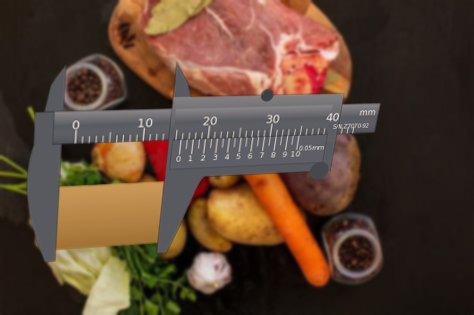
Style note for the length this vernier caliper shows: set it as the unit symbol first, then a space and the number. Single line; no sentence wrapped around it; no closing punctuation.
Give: mm 15.8
